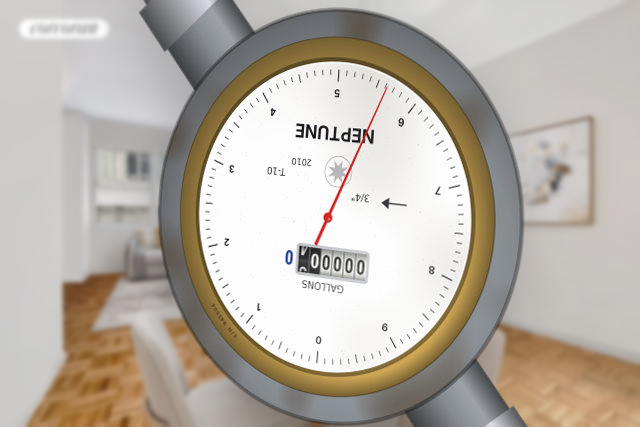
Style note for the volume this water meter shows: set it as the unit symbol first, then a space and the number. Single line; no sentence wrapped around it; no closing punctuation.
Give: gal 35.6
